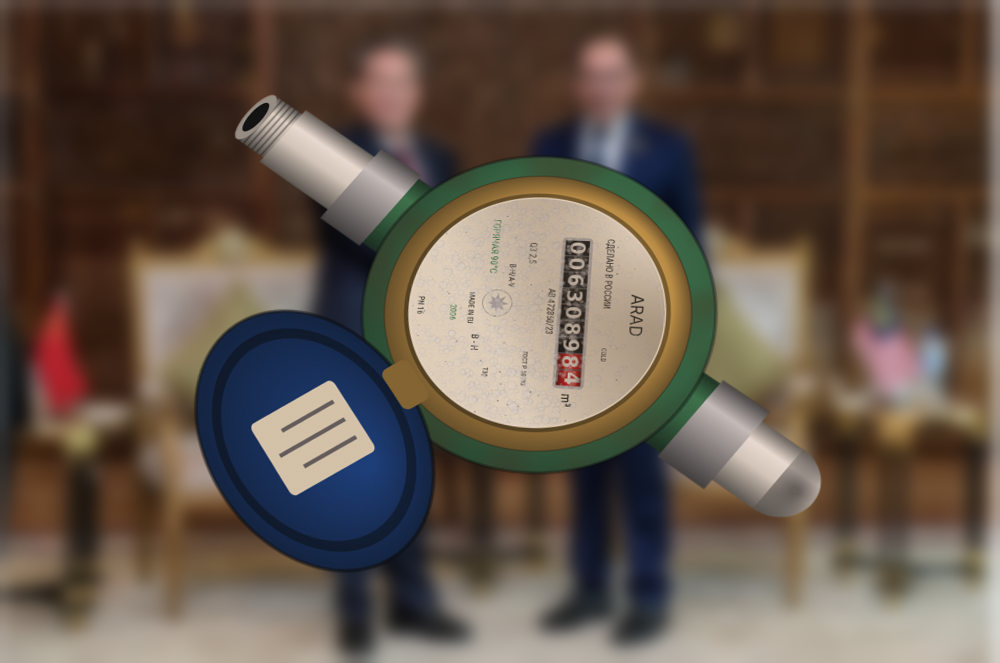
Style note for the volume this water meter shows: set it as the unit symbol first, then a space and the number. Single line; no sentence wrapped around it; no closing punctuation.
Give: m³ 63089.84
